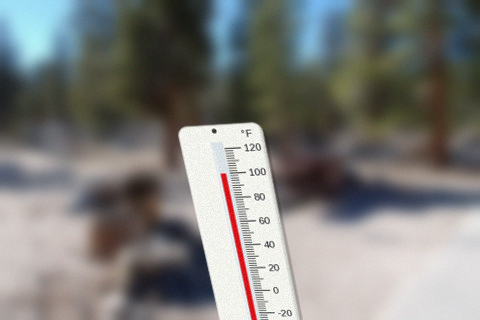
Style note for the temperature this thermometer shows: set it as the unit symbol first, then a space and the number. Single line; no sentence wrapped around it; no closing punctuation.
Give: °F 100
